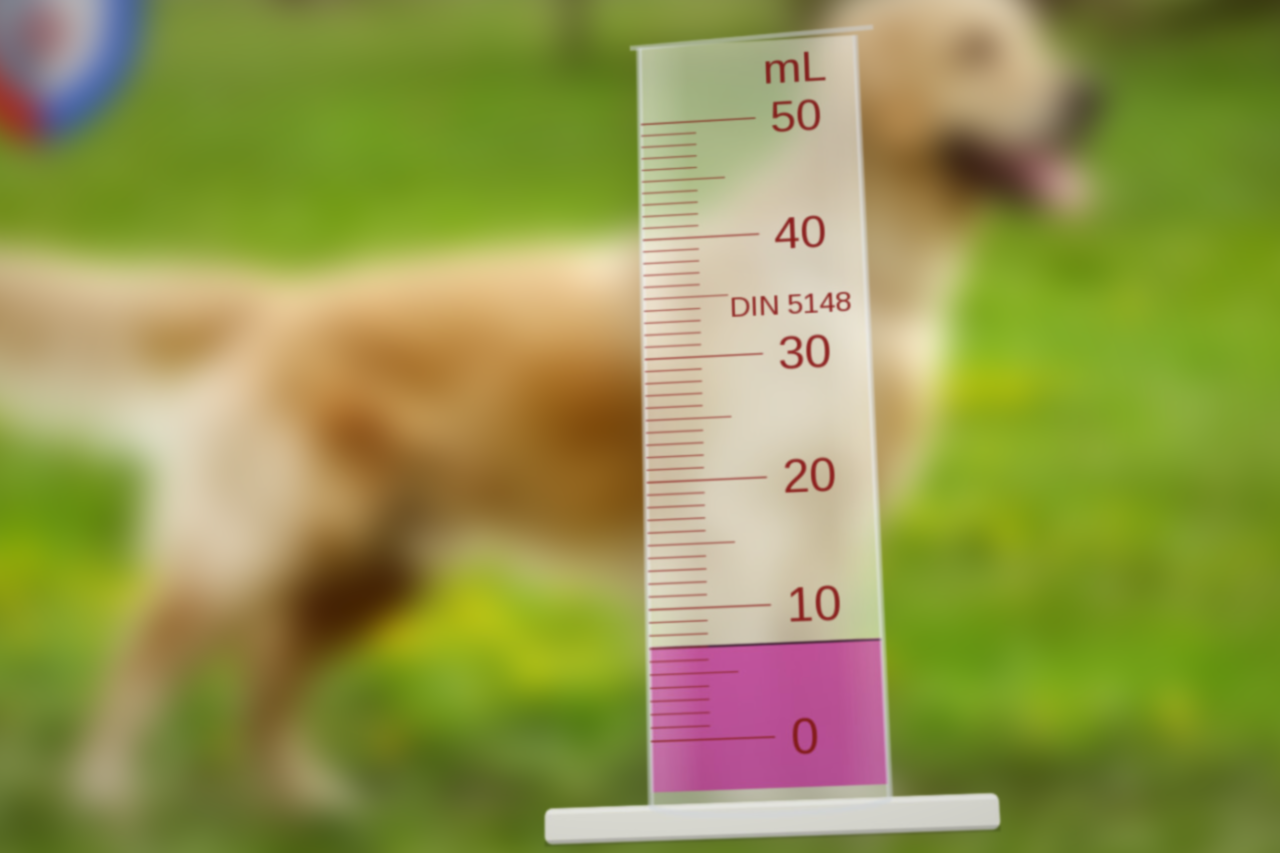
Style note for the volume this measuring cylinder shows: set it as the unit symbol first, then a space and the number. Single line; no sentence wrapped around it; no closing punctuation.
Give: mL 7
